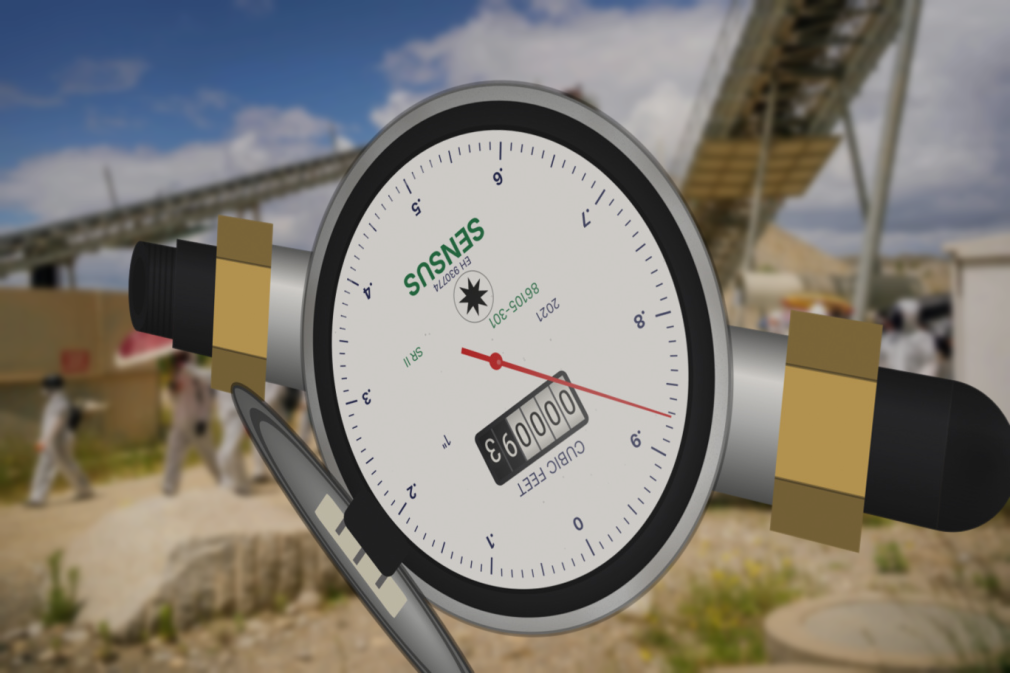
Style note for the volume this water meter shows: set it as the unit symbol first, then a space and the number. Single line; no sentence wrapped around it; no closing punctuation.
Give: ft³ 92.87
